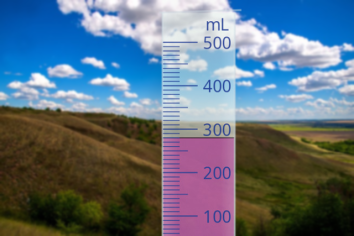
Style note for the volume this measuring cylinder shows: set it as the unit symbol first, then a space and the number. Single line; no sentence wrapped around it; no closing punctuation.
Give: mL 280
